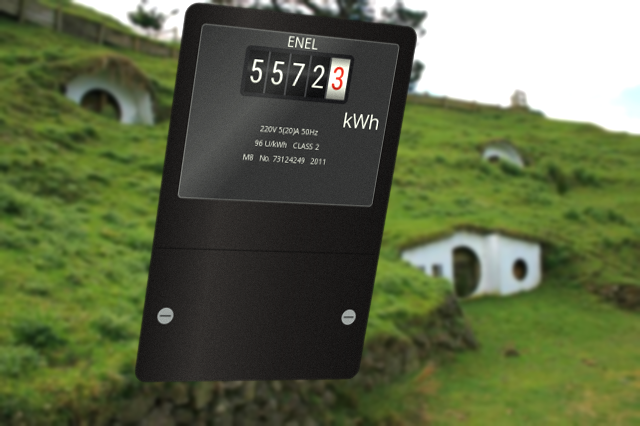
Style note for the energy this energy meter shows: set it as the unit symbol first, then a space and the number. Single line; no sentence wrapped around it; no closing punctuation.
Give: kWh 5572.3
